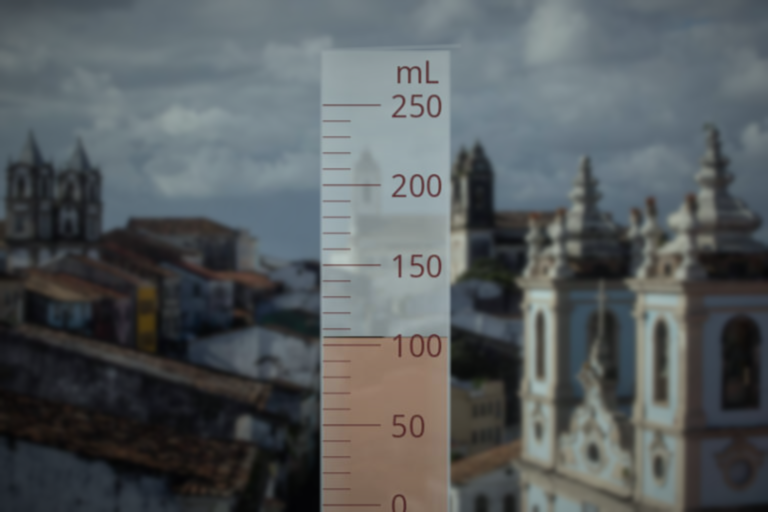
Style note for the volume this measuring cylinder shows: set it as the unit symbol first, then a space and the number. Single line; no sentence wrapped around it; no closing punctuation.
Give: mL 105
